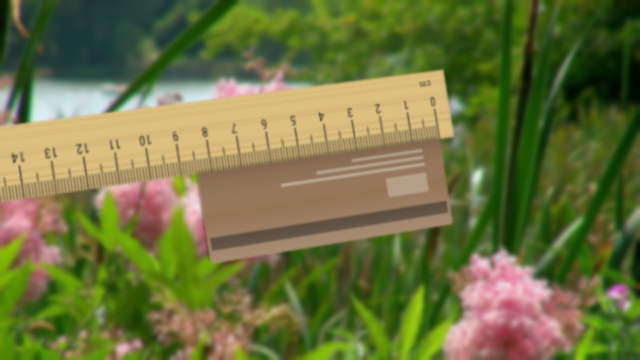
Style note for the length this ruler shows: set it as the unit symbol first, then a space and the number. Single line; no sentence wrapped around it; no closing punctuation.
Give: cm 8.5
